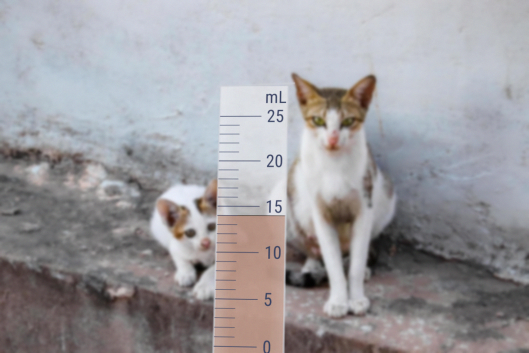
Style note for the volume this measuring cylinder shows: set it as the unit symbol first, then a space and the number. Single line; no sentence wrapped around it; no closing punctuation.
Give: mL 14
